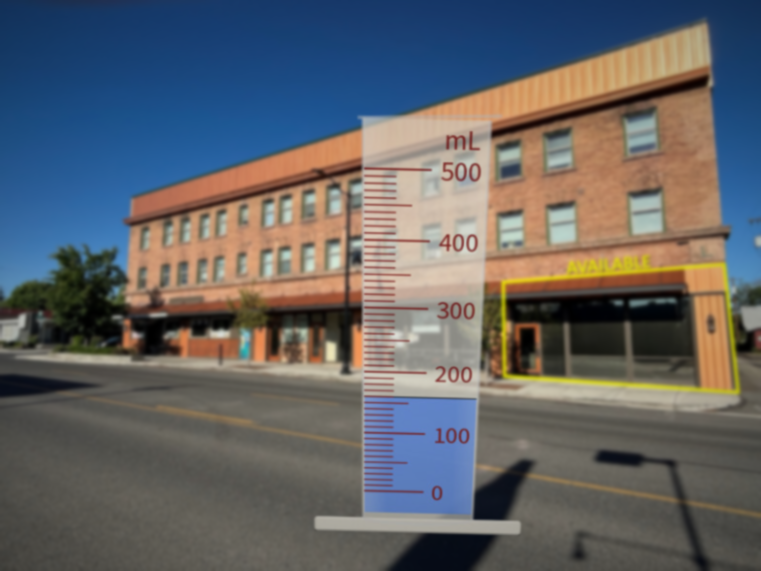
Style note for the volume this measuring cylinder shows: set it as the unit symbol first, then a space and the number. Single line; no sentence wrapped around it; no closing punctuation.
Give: mL 160
